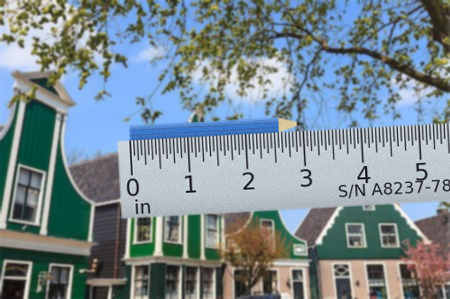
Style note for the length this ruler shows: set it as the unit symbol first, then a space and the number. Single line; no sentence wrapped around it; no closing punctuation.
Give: in 3
